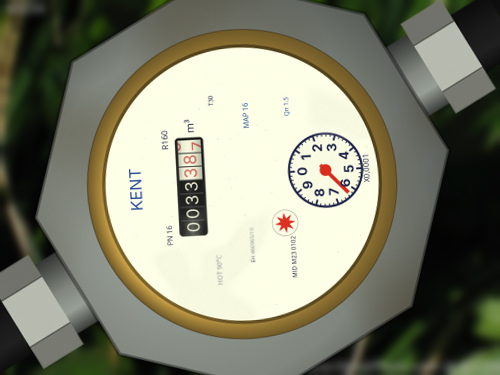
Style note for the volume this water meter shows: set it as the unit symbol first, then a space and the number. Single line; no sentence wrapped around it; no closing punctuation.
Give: m³ 33.3866
